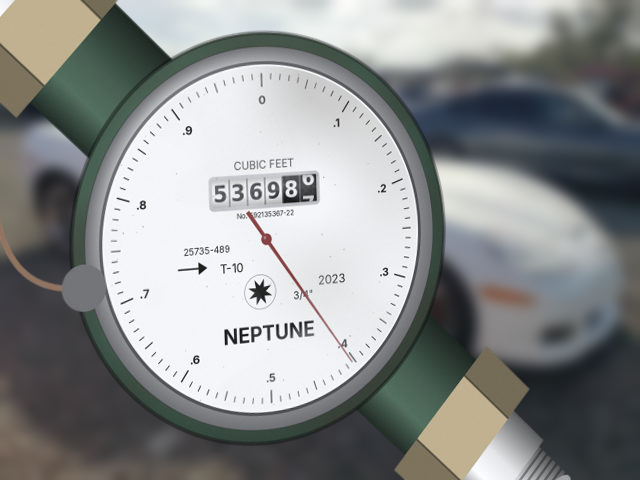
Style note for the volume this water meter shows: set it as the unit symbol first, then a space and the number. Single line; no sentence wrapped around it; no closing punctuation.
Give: ft³ 536986.40
